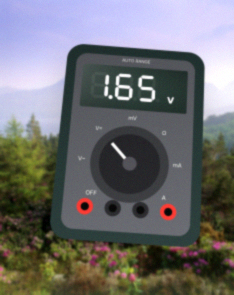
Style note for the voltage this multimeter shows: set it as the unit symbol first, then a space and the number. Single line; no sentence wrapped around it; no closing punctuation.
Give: V 1.65
